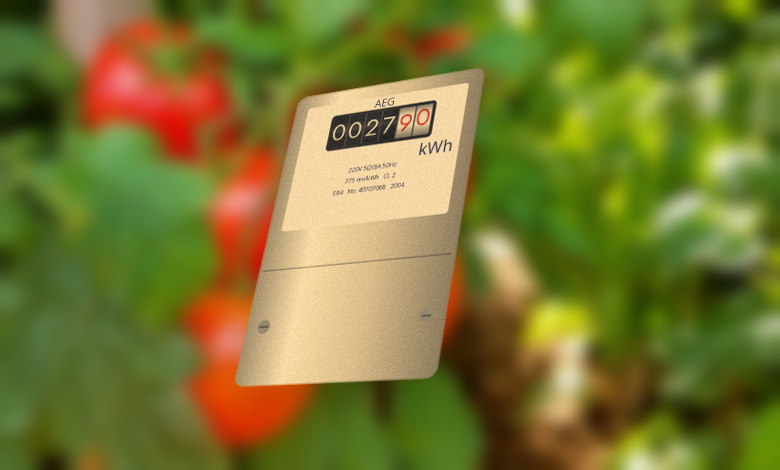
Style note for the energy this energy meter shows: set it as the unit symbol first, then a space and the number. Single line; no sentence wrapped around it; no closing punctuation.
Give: kWh 27.90
